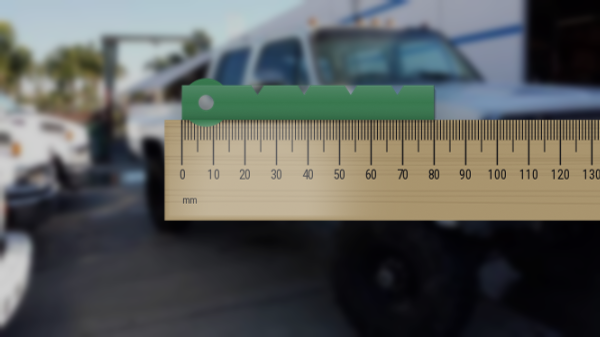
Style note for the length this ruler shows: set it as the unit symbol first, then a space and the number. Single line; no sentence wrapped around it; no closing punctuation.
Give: mm 80
